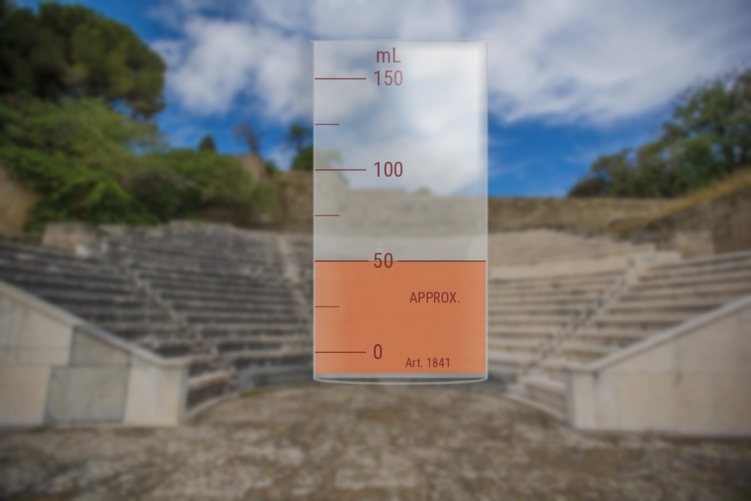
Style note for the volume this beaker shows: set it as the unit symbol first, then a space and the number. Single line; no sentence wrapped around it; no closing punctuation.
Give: mL 50
